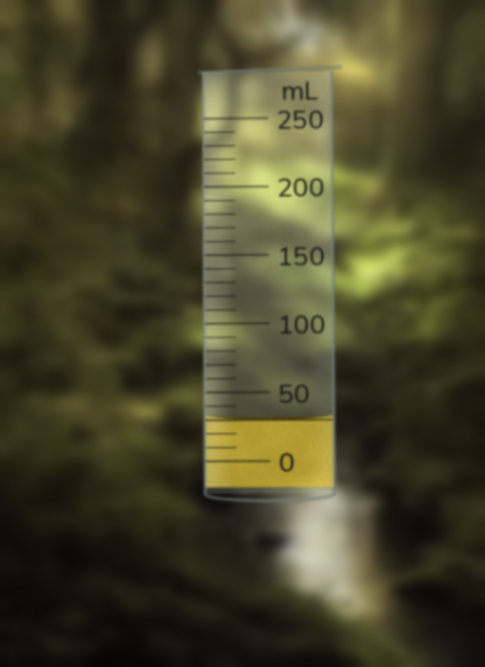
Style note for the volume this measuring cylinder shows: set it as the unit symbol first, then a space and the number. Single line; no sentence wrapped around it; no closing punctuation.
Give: mL 30
